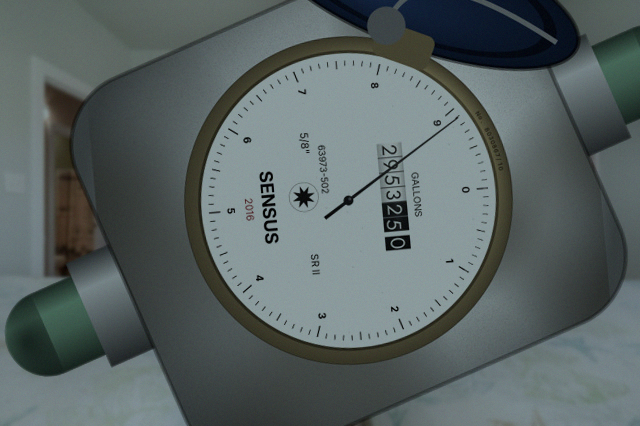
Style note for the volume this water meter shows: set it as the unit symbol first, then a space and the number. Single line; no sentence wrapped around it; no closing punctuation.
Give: gal 2953249.1
